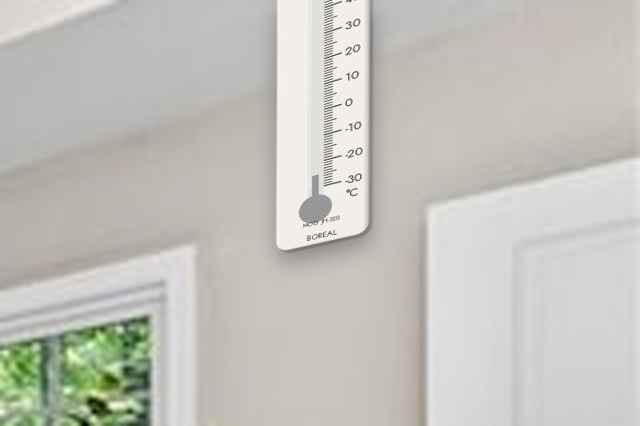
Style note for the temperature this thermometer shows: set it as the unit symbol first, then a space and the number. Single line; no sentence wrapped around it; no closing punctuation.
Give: °C -25
